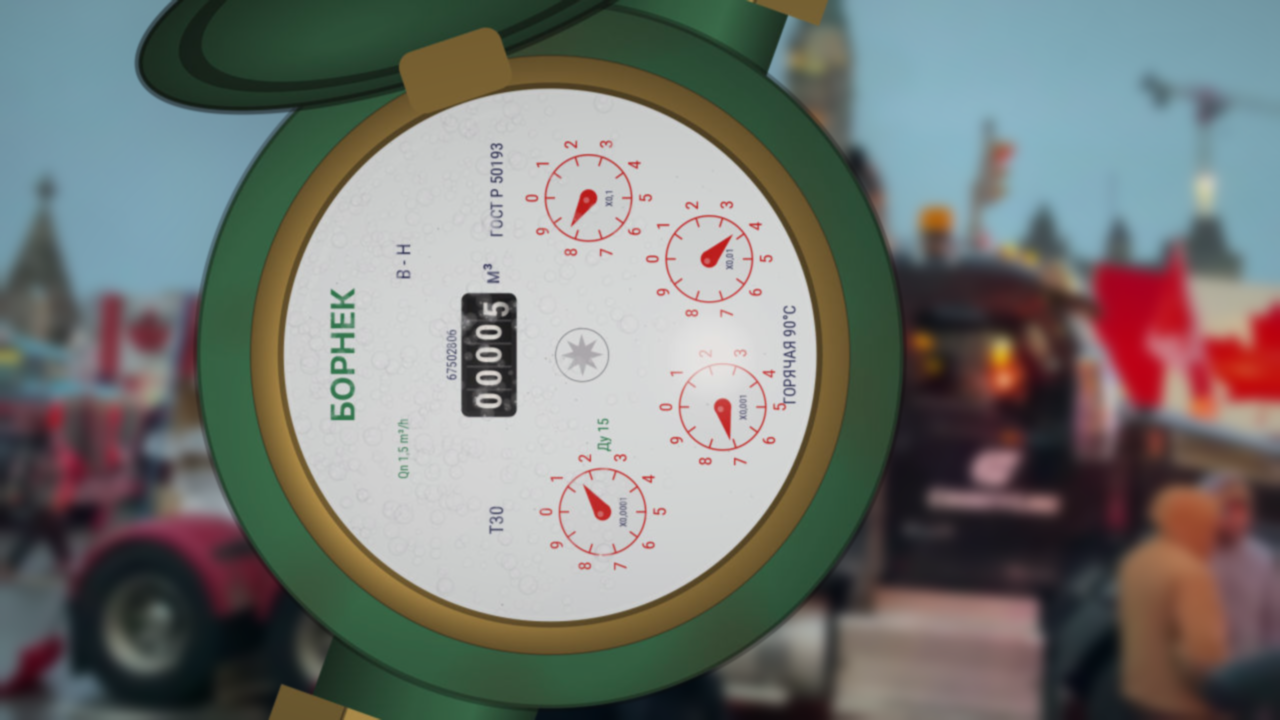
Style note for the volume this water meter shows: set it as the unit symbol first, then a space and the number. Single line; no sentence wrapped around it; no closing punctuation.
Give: m³ 4.8371
